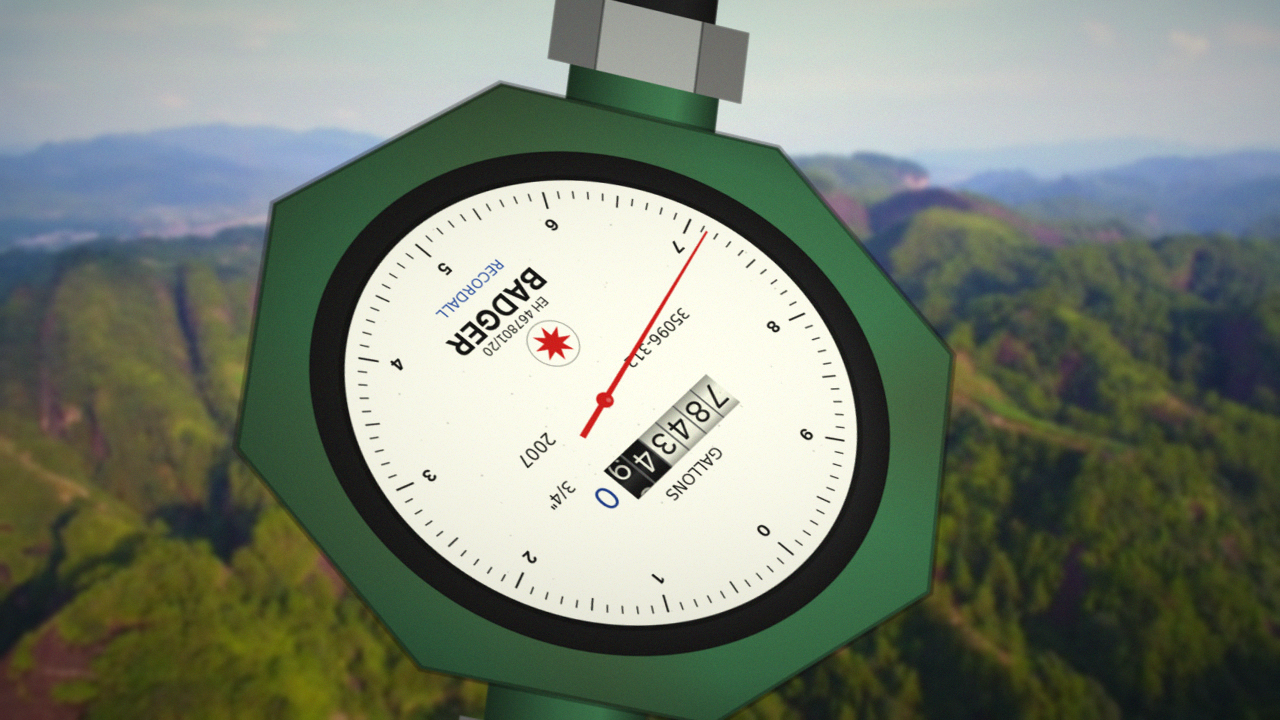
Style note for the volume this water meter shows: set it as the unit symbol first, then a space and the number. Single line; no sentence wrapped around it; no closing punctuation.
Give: gal 7843487.1
